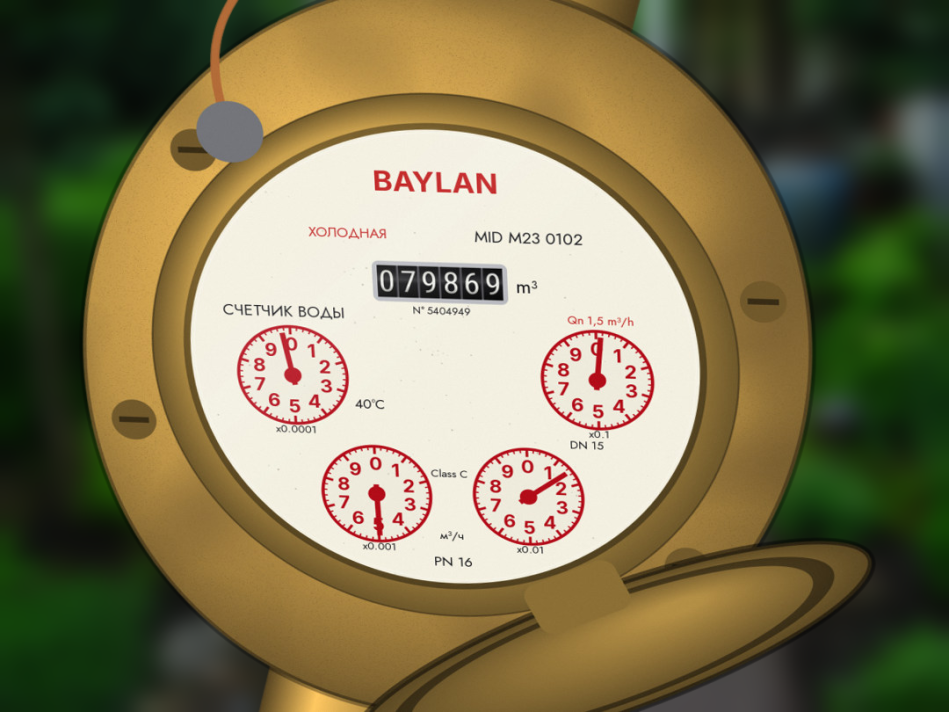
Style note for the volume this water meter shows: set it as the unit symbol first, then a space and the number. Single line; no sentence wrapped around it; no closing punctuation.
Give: m³ 79869.0149
